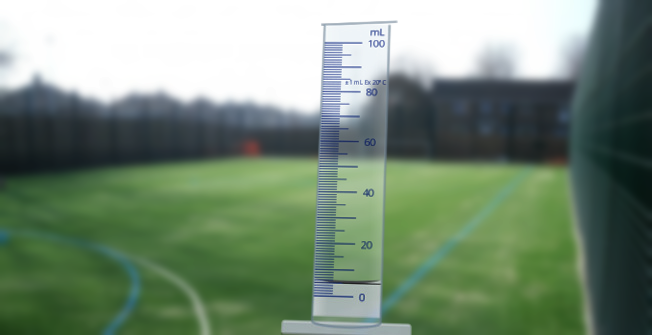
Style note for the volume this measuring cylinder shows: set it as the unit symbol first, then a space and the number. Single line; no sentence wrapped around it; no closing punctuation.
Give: mL 5
